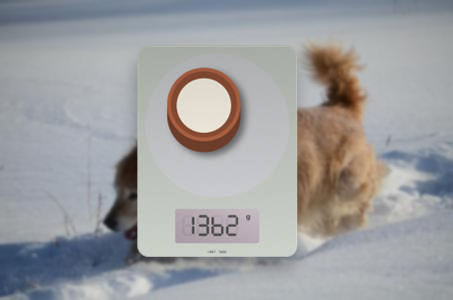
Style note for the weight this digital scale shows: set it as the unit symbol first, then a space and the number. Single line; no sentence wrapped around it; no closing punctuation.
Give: g 1362
